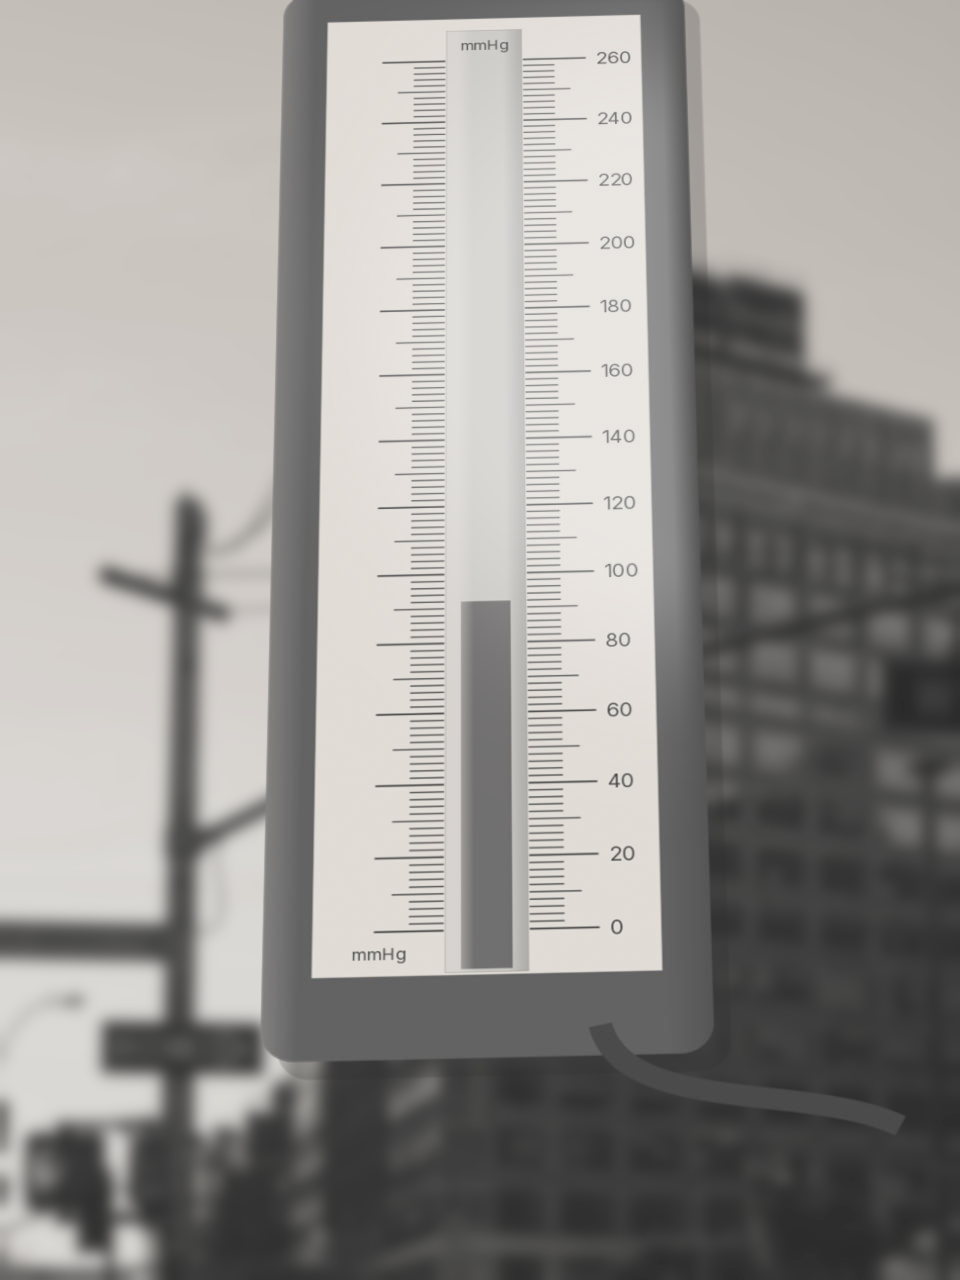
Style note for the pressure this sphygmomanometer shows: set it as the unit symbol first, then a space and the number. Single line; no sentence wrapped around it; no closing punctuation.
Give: mmHg 92
